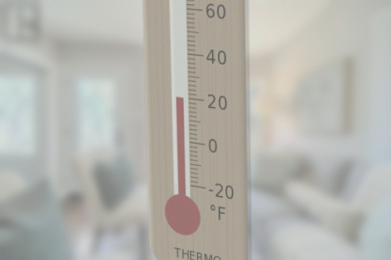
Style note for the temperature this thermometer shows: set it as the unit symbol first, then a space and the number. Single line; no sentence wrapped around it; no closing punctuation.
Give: °F 20
